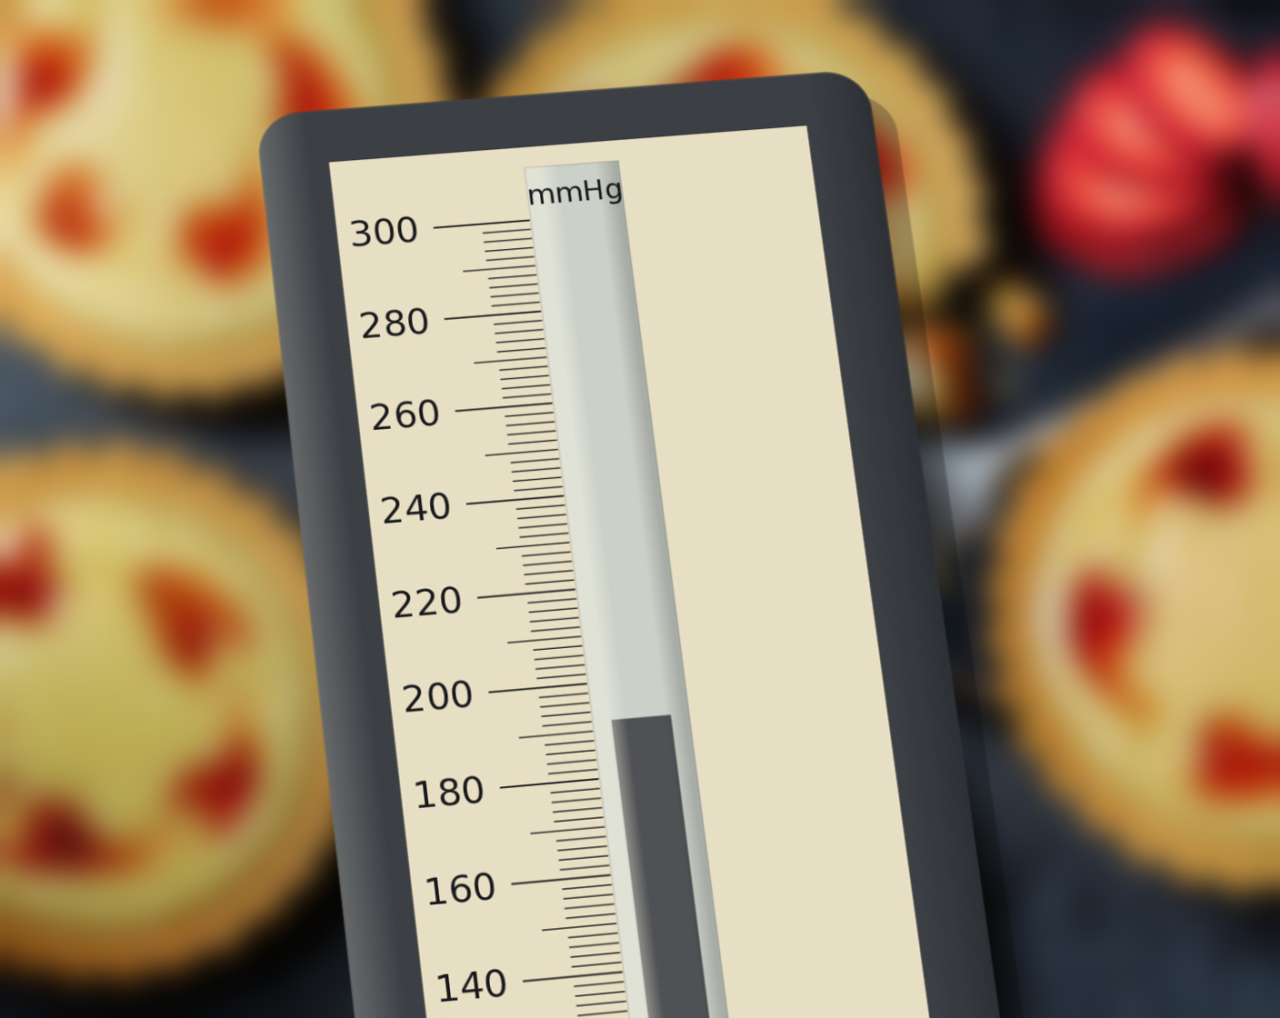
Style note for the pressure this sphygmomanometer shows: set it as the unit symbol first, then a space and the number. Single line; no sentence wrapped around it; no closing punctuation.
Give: mmHg 192
